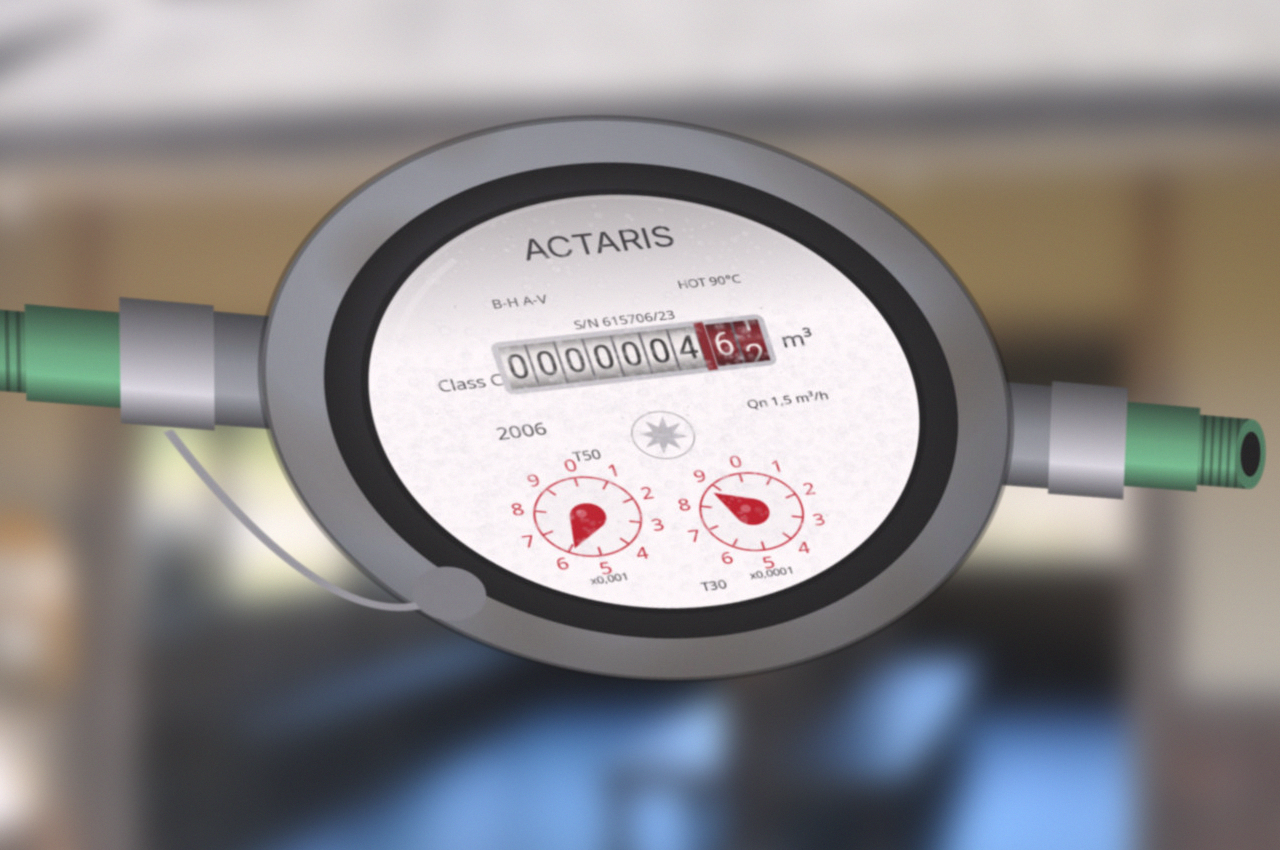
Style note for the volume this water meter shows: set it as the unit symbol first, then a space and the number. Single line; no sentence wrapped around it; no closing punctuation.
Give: m³ 4.6158
